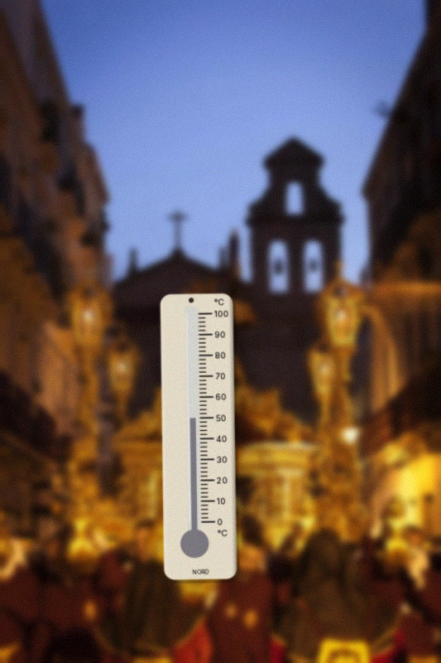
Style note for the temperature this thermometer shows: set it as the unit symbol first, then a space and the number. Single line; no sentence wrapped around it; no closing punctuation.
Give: °C 50
